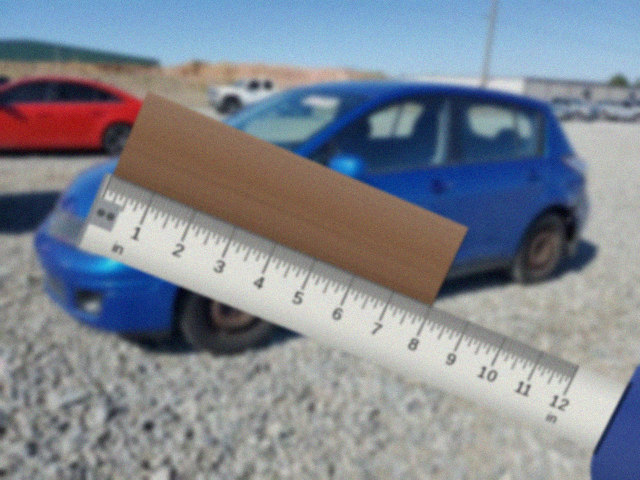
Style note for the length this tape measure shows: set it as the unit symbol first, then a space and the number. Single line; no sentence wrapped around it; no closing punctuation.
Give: in 8
